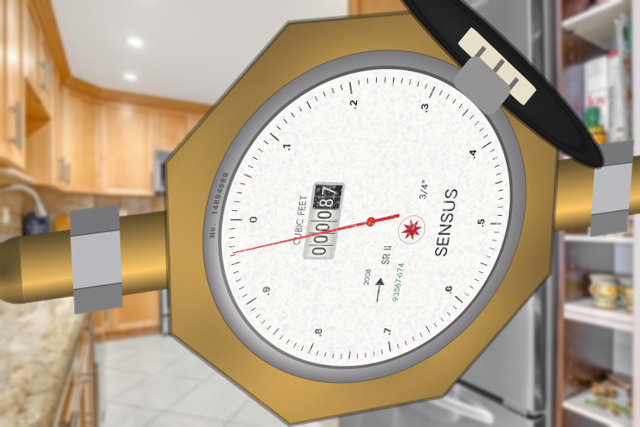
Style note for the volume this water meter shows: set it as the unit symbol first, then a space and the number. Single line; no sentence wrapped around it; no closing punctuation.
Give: ft³ 86.96
